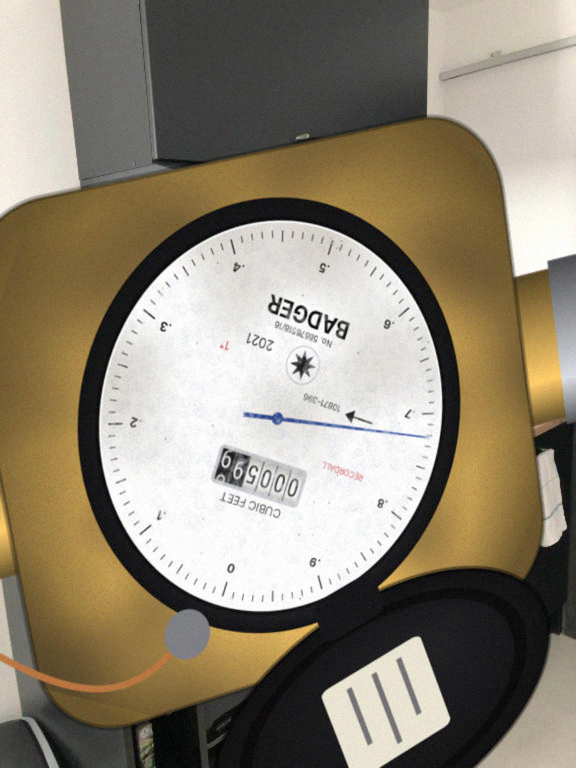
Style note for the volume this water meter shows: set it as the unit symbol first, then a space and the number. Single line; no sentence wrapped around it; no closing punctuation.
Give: ft³ 598.72
